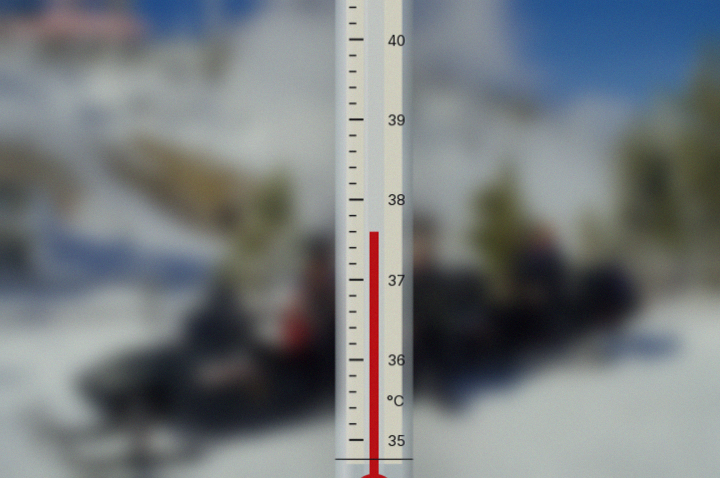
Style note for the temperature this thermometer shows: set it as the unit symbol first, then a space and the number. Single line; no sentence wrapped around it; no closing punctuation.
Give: °C 37.6
